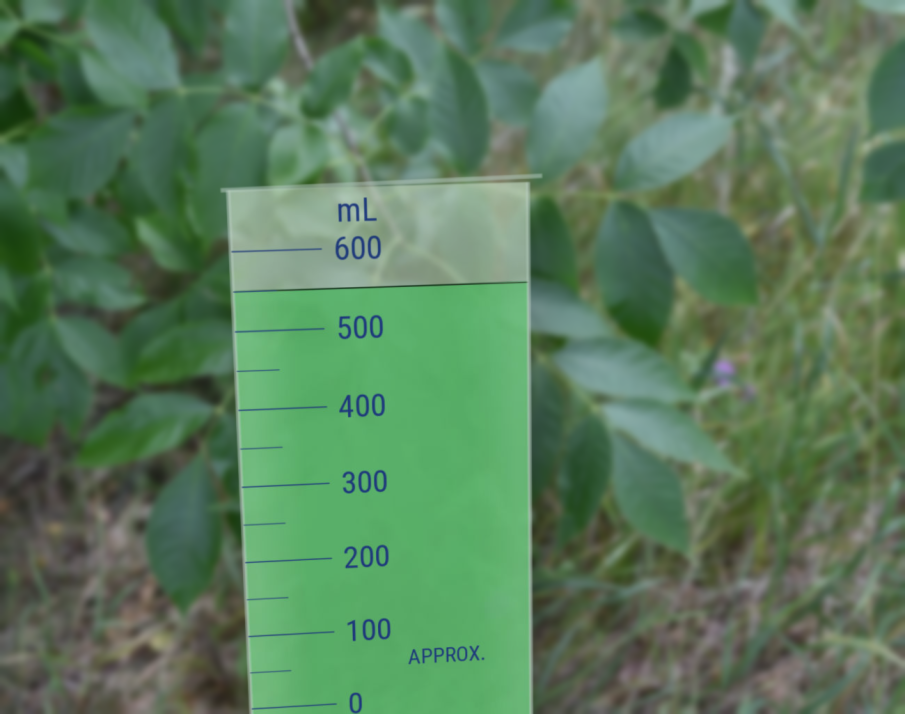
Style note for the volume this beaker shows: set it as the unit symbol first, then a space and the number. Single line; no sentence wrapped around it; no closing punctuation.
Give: mL 550
